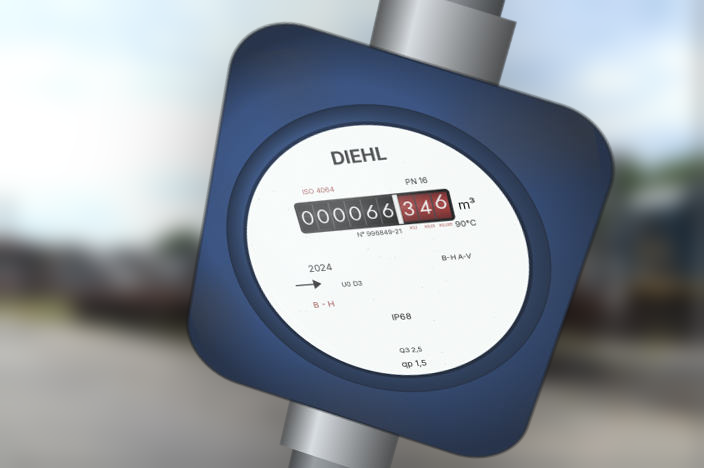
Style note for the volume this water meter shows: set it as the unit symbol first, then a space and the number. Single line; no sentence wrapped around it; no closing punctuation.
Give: m³ 66.346
